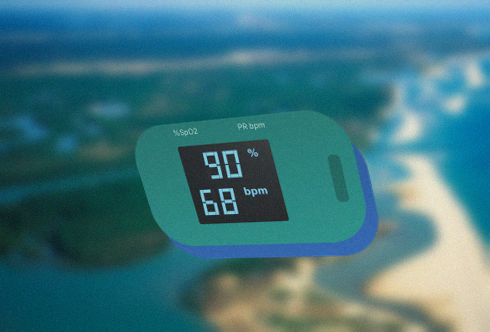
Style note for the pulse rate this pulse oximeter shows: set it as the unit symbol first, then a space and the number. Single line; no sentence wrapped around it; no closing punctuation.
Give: bpm 68
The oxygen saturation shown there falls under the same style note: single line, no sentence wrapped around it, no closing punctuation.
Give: % 90
